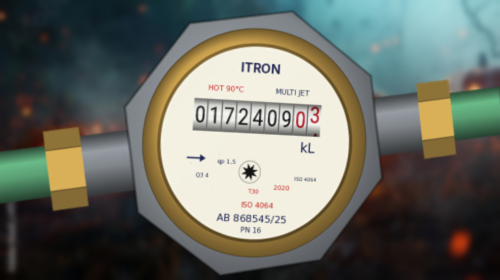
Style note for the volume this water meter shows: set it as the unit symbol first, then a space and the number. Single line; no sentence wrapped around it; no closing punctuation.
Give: kL 172409.03
